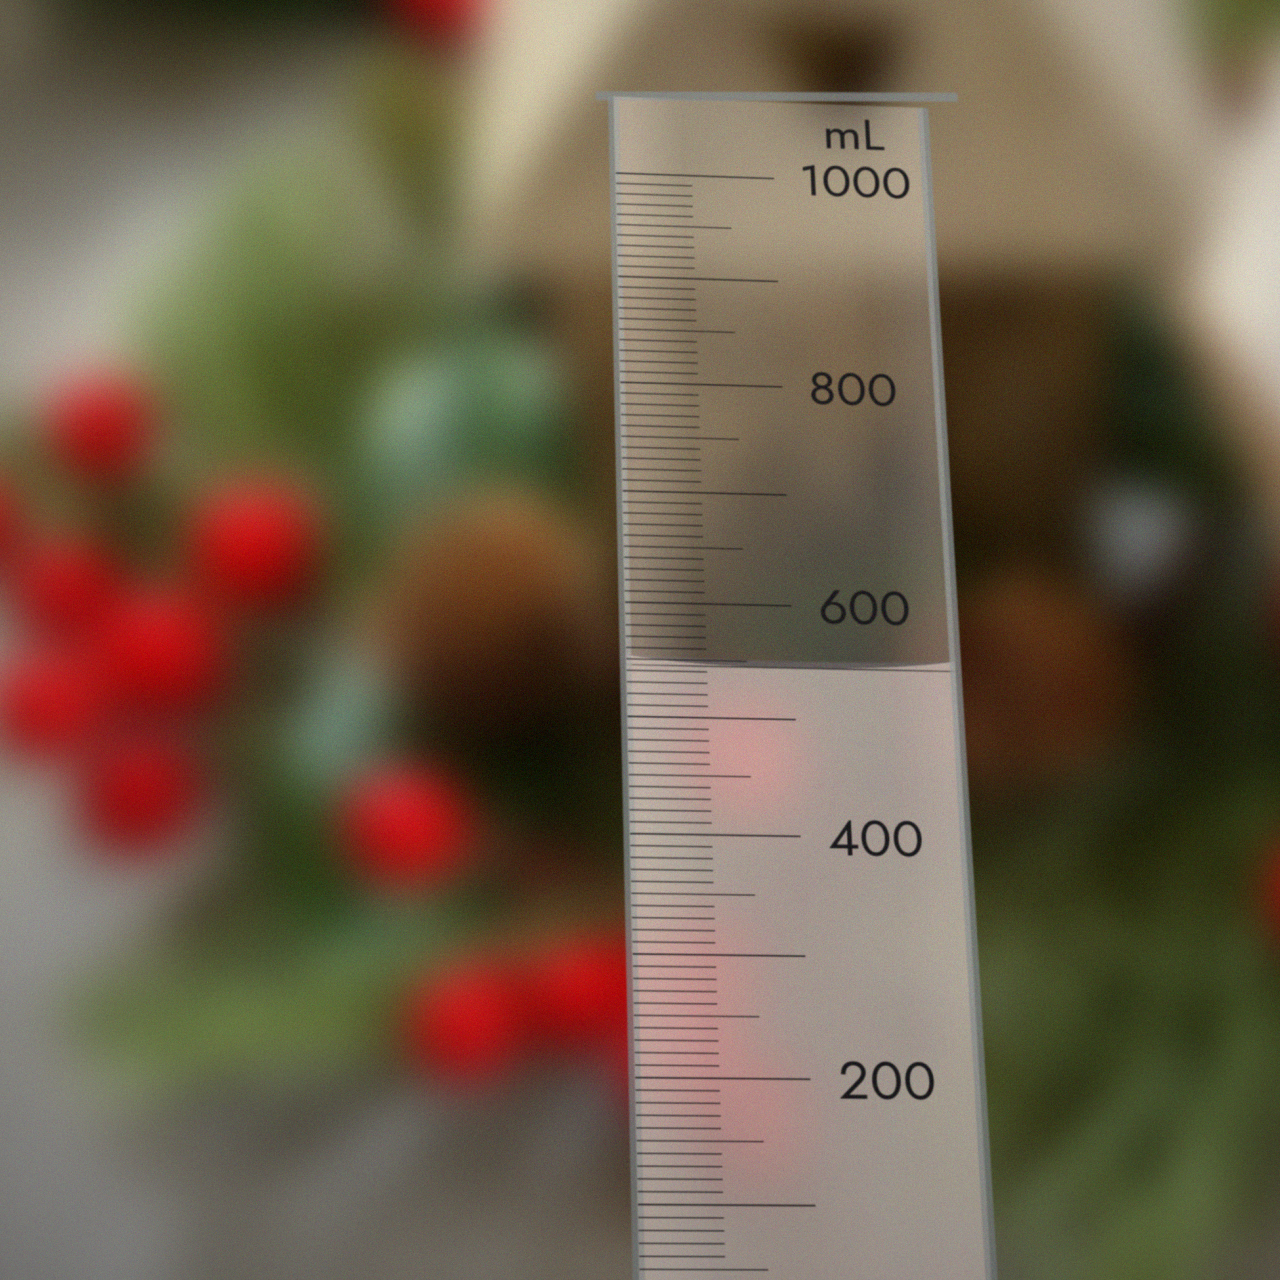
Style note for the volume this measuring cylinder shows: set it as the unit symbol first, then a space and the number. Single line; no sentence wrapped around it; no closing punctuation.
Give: mL 545
